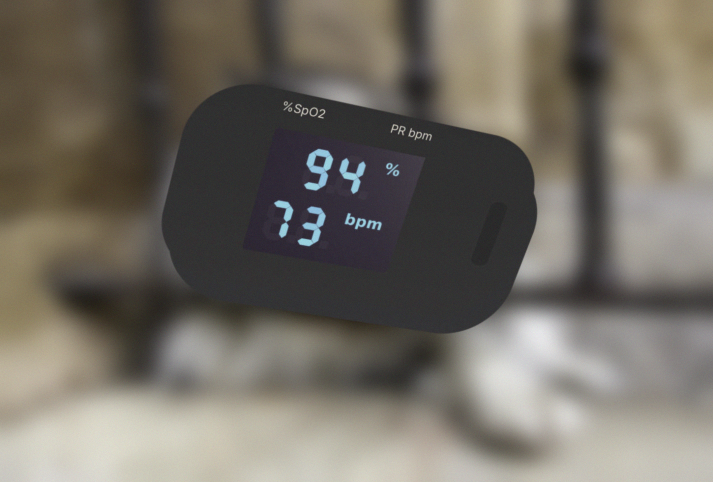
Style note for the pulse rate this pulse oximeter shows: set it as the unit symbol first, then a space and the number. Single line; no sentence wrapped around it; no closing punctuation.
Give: bpm 73
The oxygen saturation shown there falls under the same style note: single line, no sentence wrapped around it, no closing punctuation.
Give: % 94
